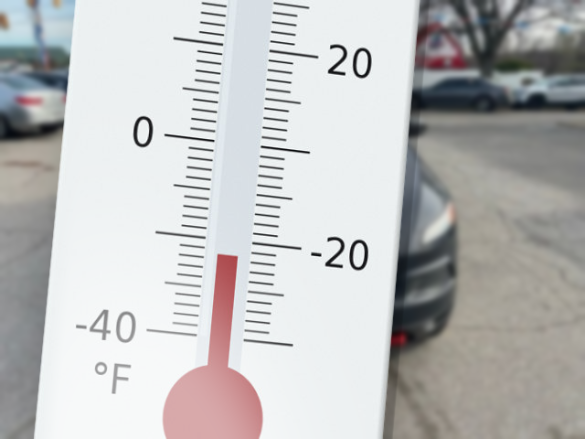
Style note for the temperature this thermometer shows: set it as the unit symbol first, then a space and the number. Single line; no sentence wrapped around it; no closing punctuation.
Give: °F -23
